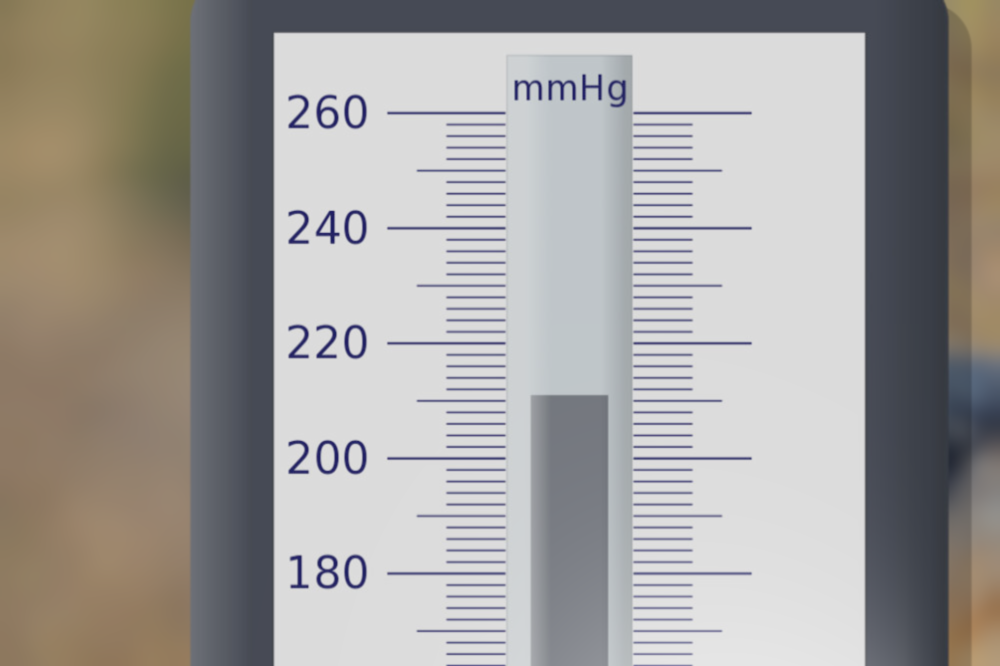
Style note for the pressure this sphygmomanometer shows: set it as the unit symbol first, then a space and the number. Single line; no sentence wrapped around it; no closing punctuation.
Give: mmHg 211
